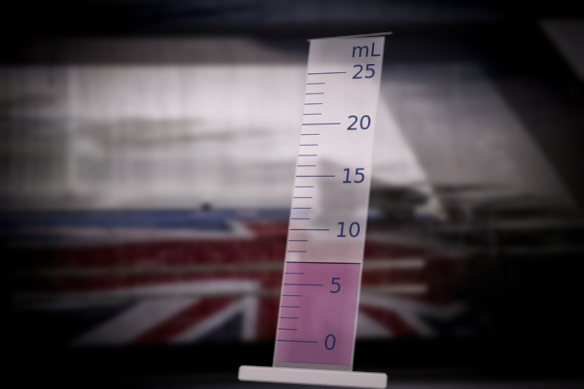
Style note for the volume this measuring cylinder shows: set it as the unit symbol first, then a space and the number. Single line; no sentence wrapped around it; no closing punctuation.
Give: mL 7
